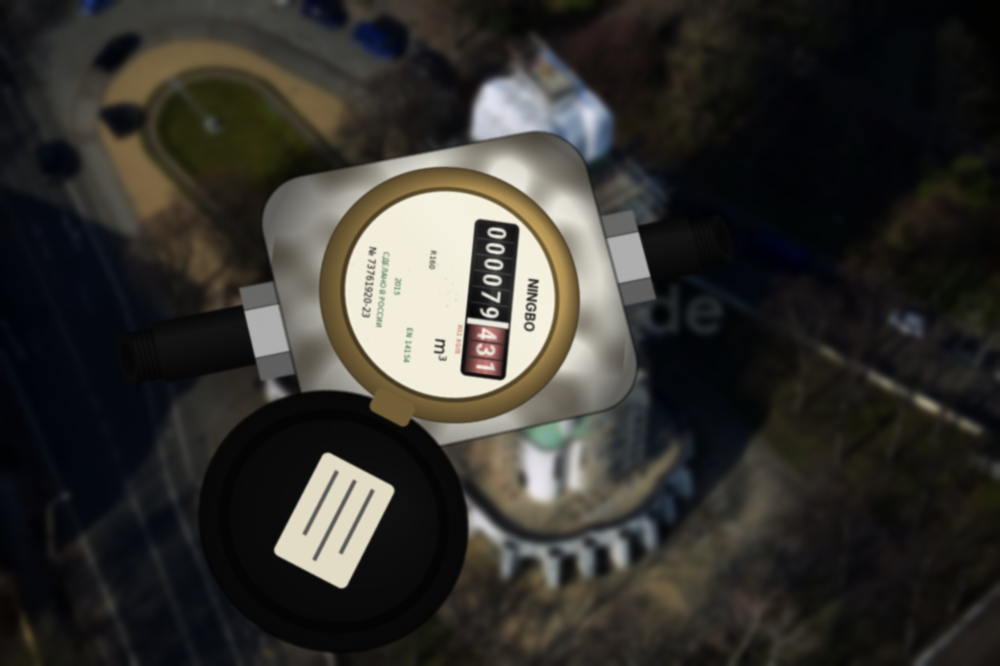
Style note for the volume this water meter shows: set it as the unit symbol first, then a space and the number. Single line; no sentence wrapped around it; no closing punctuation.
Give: m³ 79.431
